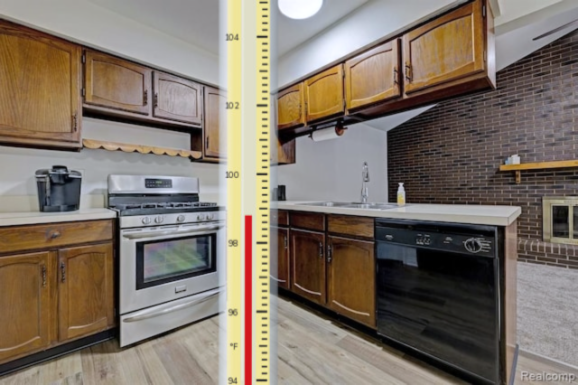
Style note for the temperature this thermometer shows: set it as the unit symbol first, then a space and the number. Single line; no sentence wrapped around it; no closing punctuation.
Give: °F 98.8
